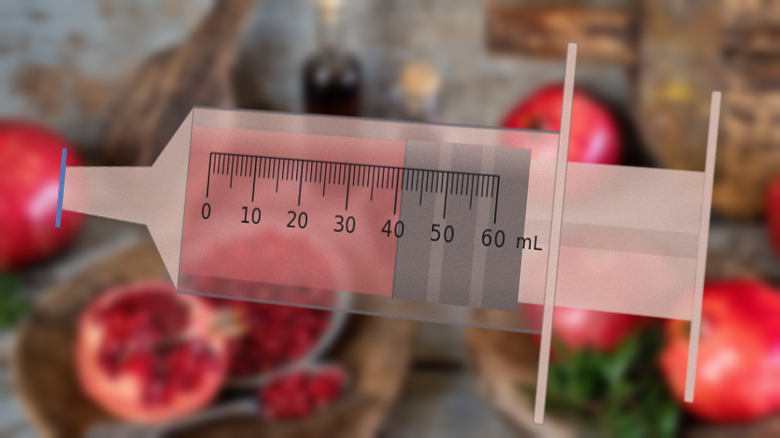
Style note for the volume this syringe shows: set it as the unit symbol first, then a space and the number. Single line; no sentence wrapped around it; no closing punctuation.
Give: mL 41
